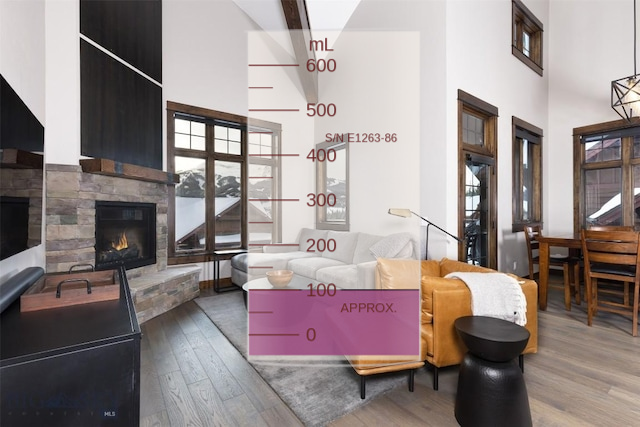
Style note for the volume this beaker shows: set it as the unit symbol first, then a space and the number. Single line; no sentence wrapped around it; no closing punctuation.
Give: mL 100
